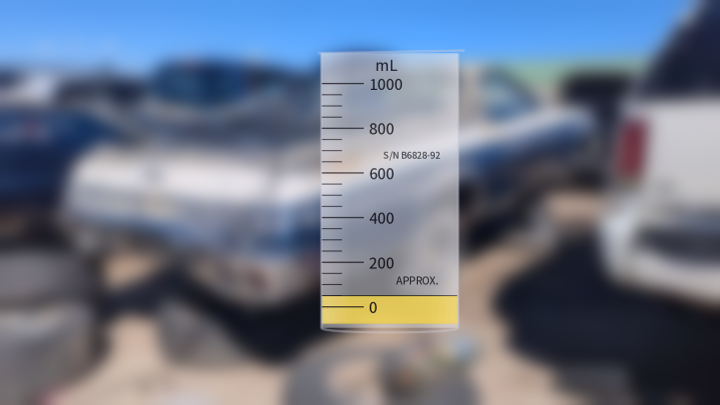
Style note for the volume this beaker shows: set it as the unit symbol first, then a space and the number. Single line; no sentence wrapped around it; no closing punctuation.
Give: mL 50
